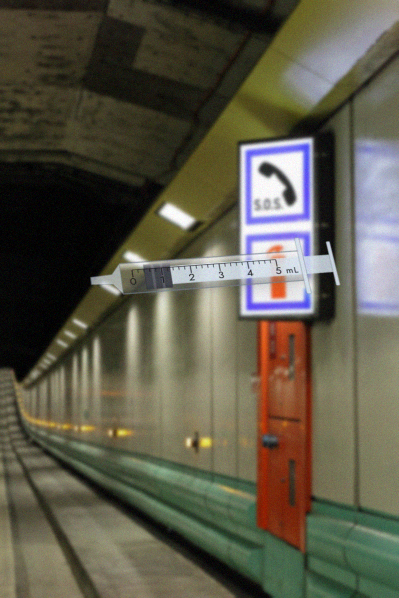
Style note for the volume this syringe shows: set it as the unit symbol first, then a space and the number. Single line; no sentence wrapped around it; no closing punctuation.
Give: mL 0.4
